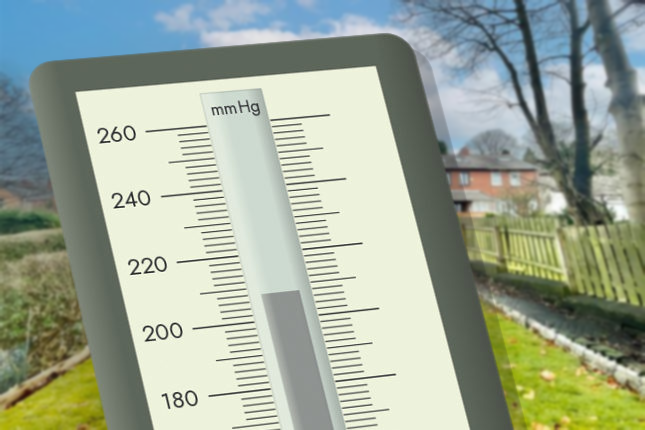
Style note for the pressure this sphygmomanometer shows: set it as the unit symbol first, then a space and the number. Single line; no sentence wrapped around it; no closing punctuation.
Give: mmHg 208
